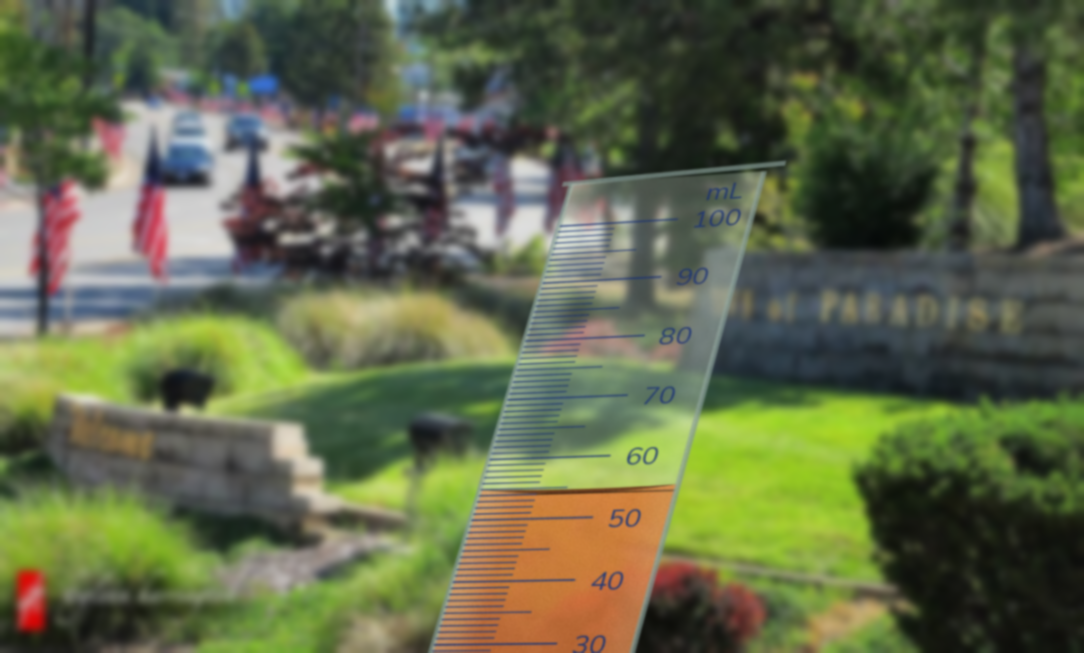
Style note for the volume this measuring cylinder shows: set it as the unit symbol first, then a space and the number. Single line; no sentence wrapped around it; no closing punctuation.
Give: mL 54
